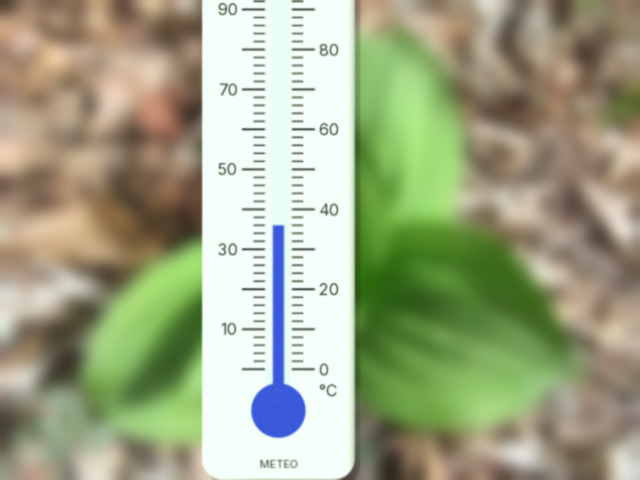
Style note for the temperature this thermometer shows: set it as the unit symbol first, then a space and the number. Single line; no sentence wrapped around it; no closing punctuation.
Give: °C 36
